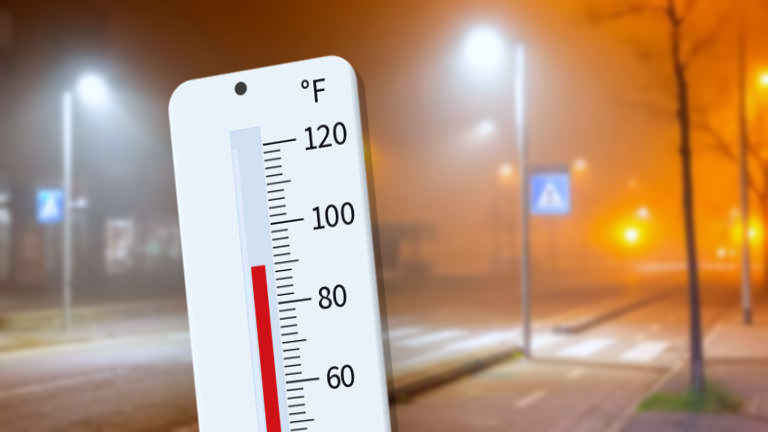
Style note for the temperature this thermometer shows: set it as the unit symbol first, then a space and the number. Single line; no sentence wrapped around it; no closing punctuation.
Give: °F 90
